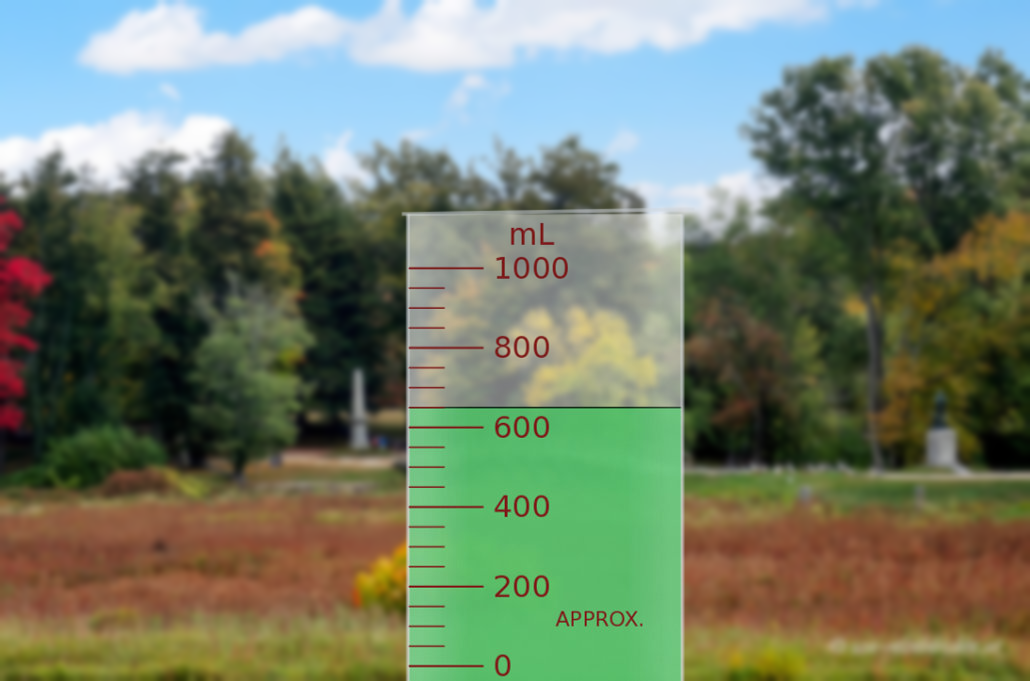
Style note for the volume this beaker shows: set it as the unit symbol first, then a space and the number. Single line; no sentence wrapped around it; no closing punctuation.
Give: mL 650
